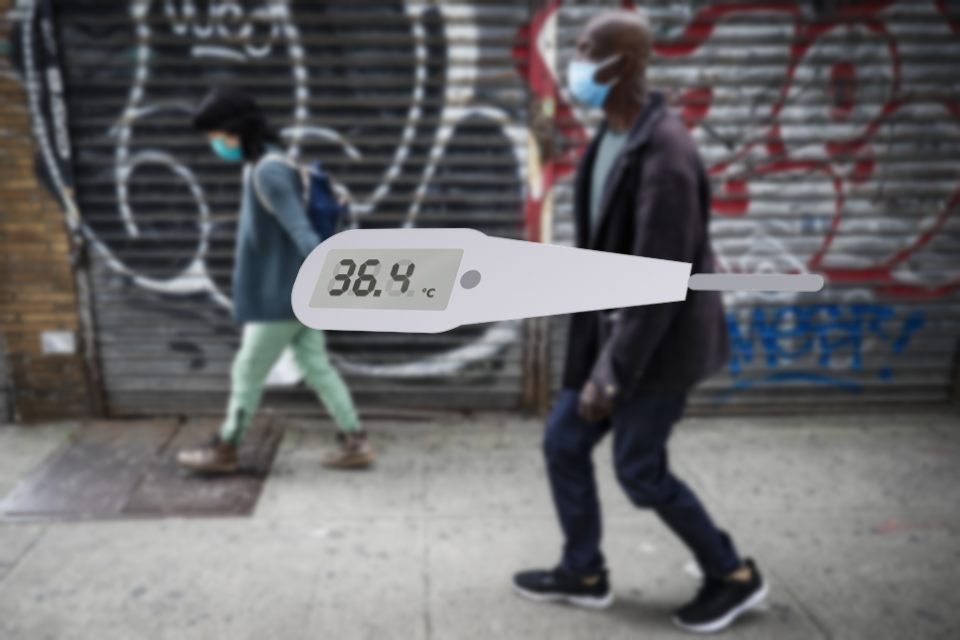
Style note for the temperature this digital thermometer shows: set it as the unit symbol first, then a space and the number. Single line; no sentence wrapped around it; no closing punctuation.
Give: °C 36.4
